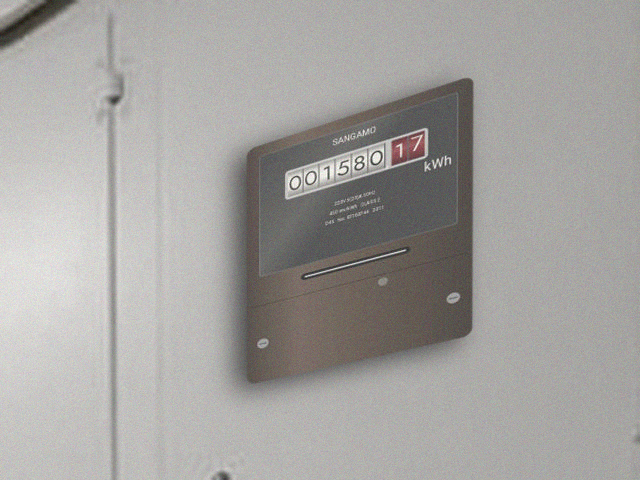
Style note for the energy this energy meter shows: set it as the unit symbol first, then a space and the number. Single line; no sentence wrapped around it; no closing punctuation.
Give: kWh 1580.17
